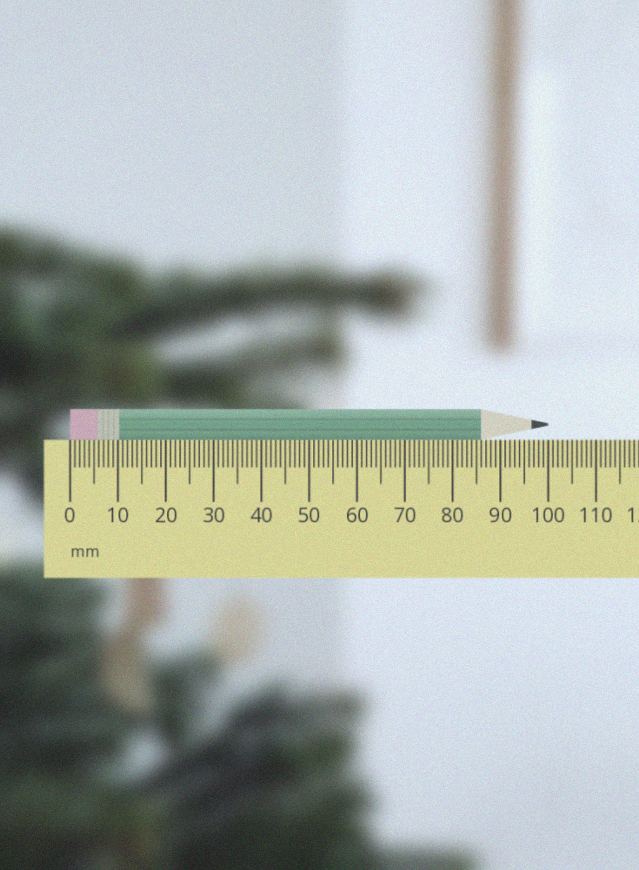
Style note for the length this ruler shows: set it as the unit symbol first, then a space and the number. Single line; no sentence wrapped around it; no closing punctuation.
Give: mm 100
